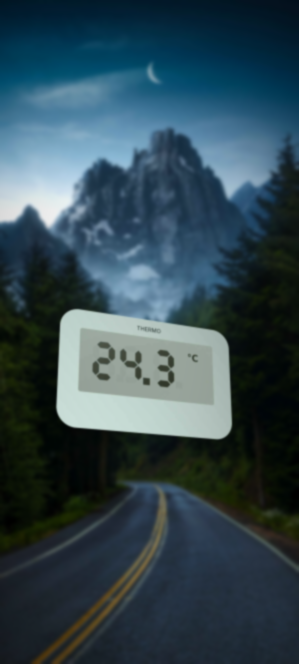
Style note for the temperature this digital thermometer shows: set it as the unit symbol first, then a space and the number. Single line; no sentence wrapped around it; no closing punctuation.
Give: °C 24.3
